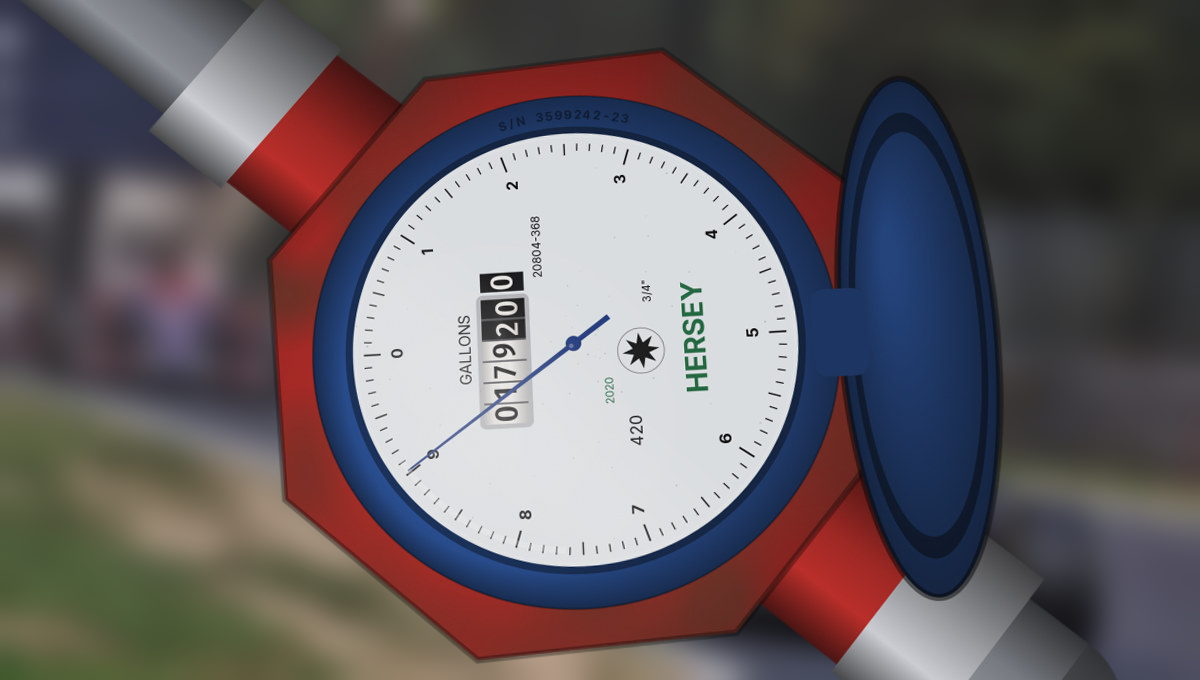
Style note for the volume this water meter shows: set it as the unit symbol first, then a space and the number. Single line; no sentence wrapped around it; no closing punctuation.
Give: gal 179199.0
